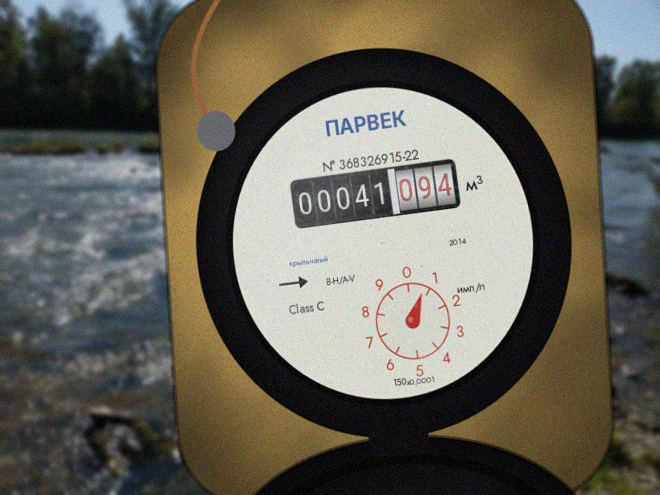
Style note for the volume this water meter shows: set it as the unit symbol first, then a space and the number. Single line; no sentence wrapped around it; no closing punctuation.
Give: m³ 41.0940
